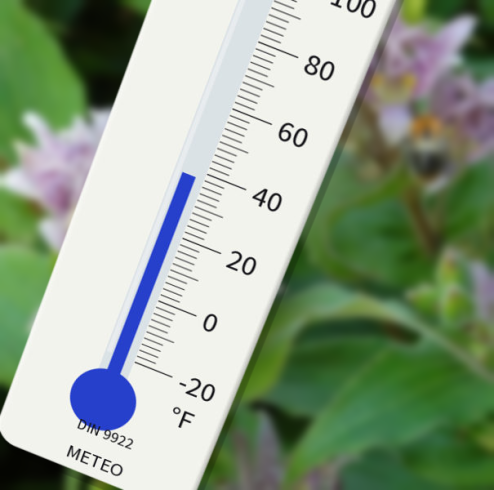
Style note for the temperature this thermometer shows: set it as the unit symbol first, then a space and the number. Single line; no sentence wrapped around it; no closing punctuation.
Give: °F 38
